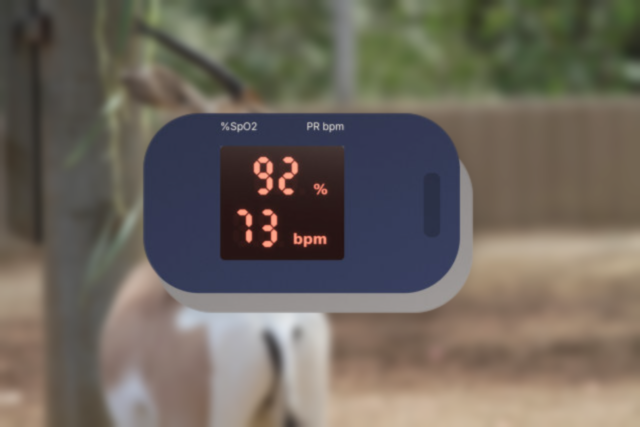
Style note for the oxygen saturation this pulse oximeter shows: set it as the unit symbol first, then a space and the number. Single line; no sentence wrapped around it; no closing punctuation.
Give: % 92
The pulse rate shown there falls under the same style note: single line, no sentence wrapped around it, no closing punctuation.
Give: bpm 73
